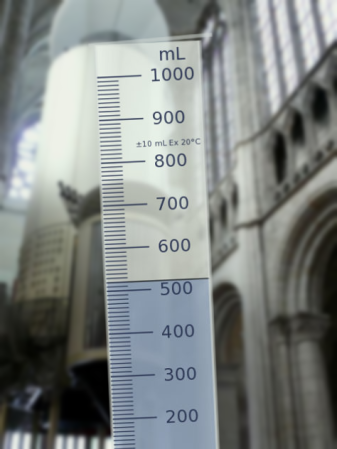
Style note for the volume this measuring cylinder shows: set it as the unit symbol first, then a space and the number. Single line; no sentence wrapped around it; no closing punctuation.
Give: mL 520
